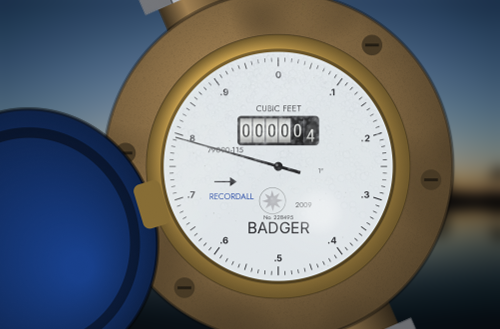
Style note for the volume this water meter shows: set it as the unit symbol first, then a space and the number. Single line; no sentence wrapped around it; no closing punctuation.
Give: ft³ 3.79
